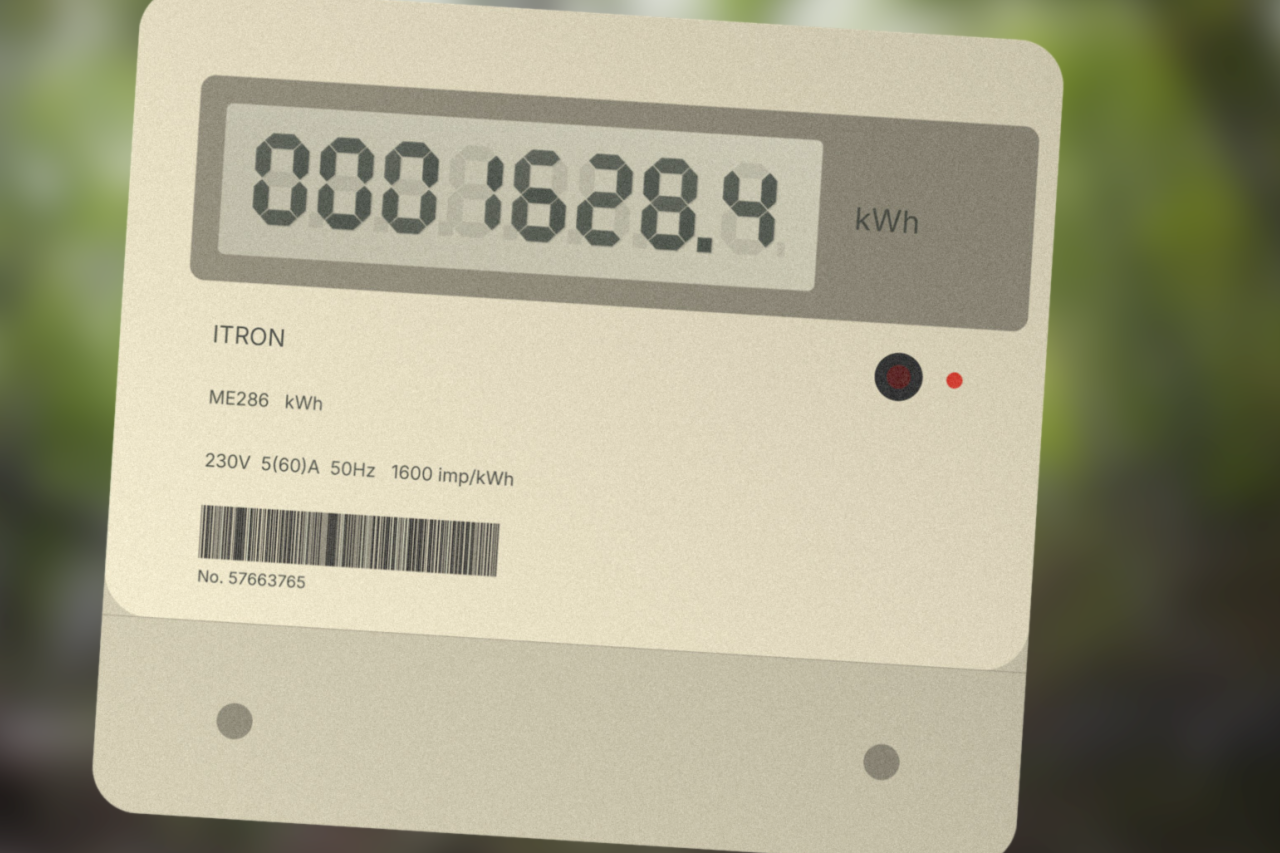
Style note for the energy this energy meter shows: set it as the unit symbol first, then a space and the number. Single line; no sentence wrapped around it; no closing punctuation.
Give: kWh 1628.4
